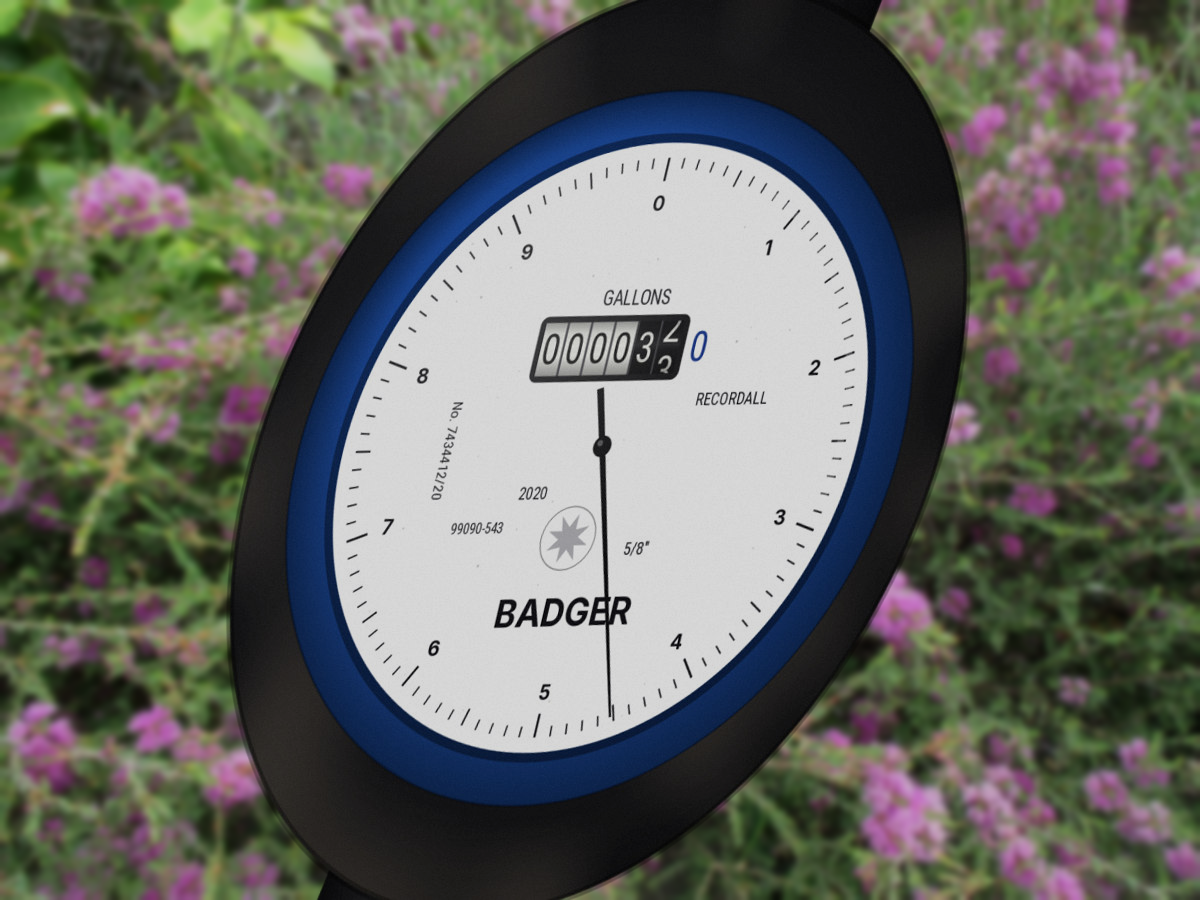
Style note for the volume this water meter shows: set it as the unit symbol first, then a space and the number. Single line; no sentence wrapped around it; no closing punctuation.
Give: gal 324.5
